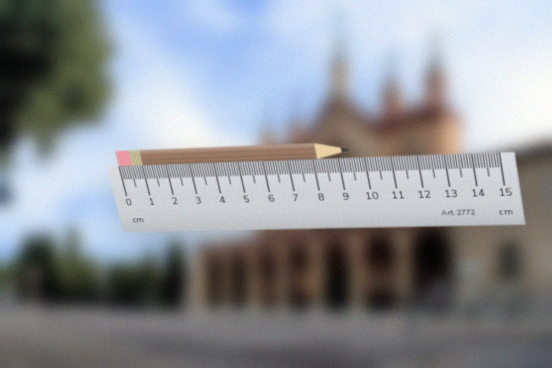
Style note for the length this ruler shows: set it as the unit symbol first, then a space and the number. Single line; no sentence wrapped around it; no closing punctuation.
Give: cm 9.5
